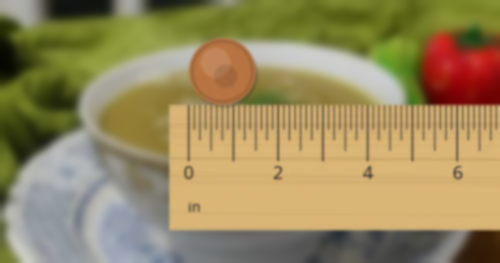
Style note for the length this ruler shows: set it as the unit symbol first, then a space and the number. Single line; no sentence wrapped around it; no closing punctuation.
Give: in 1.5
